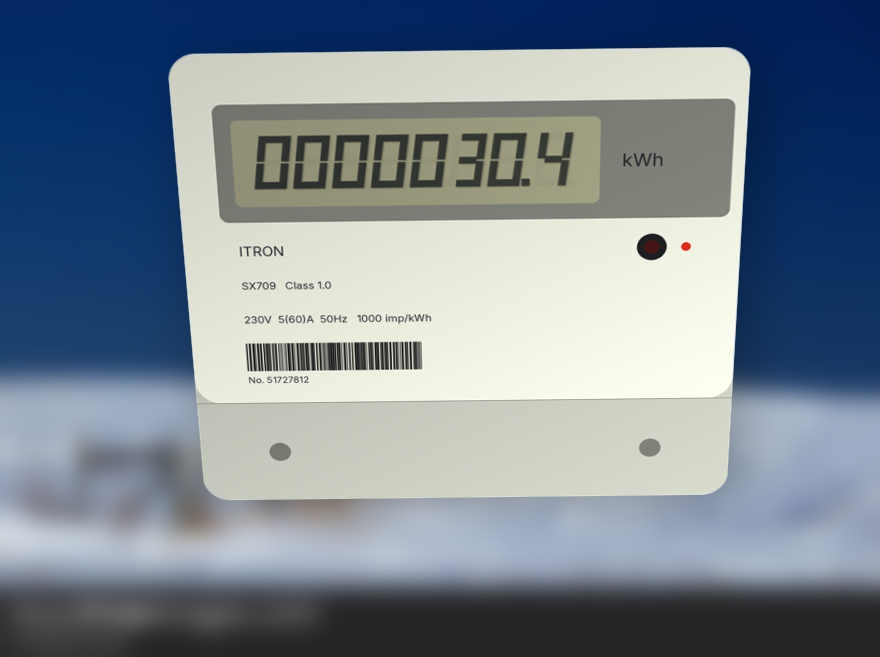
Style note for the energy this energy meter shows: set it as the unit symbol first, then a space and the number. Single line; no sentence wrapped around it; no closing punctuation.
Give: kWh 30.4
